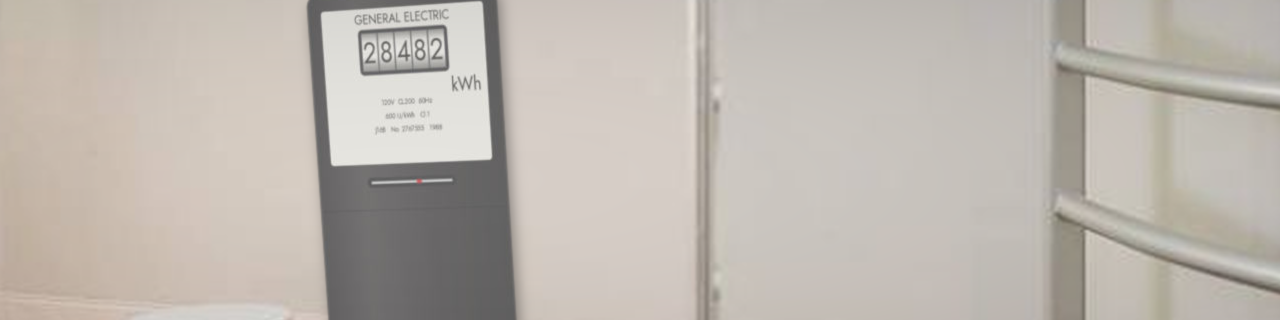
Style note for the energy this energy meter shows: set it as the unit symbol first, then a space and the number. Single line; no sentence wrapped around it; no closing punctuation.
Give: kWh 28482
